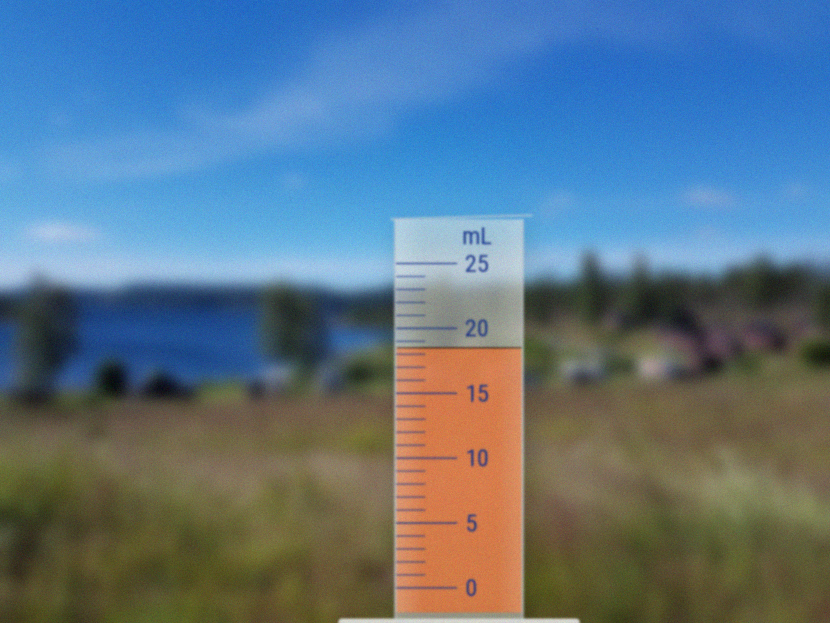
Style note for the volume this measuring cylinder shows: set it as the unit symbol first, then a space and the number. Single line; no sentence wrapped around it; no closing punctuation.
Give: mL 18.5
